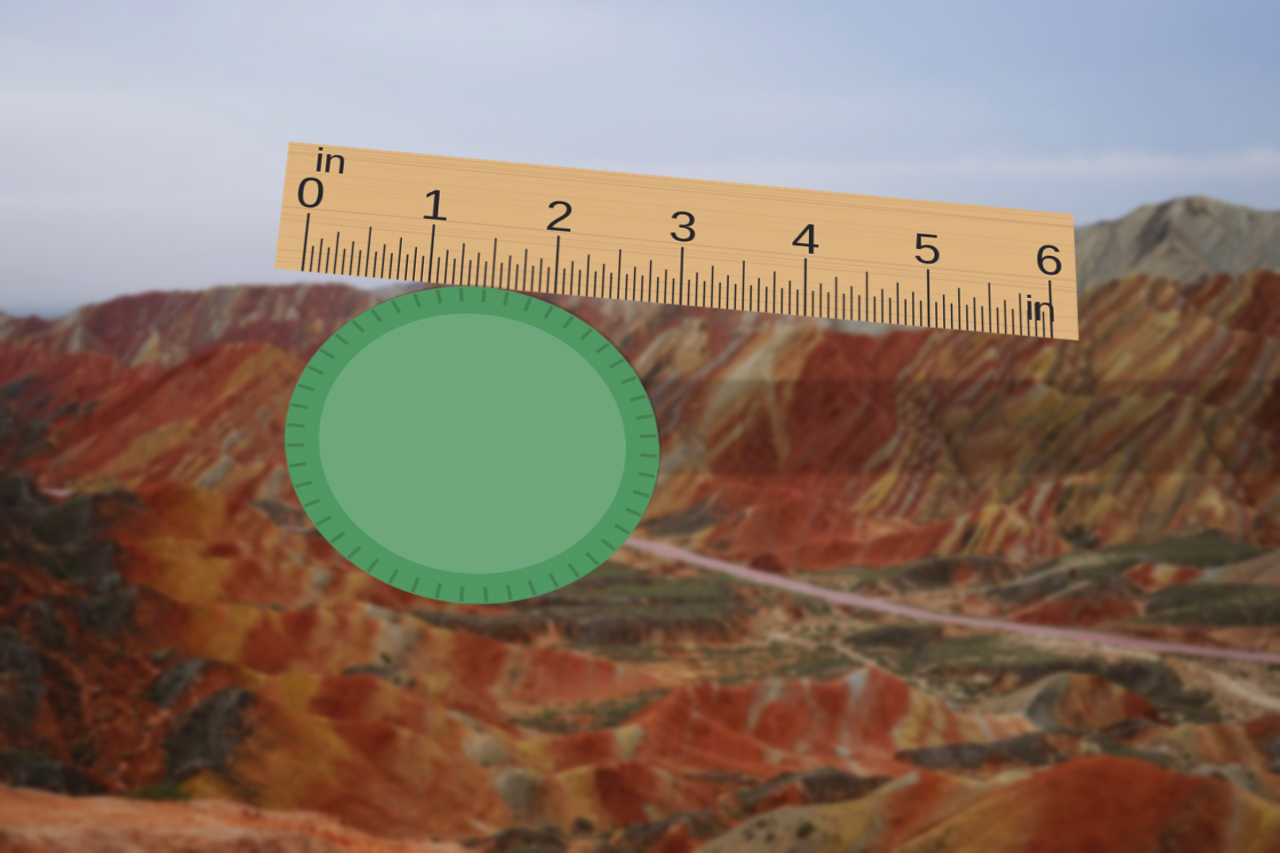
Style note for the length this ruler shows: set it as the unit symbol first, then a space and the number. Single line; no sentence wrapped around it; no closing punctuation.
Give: in 2.875
